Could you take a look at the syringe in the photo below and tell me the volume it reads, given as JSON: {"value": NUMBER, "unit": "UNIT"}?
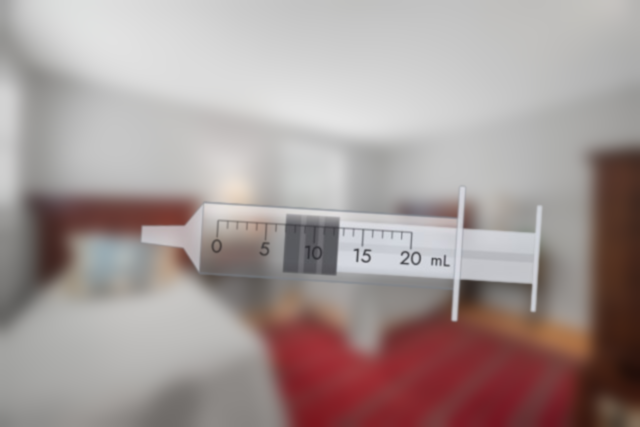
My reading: {"value": 7, "unit": "mL"}
